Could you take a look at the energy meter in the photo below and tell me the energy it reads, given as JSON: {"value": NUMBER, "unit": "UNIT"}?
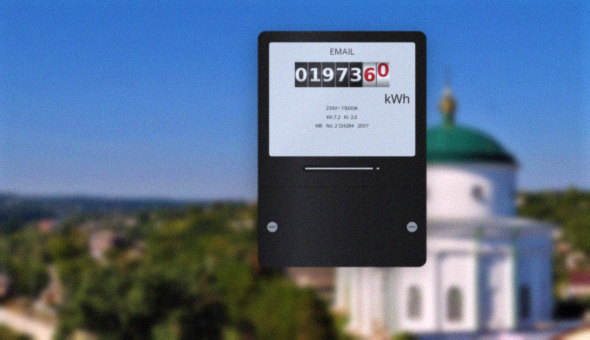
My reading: {"value": 1973.60, "unit": "kWh"}
